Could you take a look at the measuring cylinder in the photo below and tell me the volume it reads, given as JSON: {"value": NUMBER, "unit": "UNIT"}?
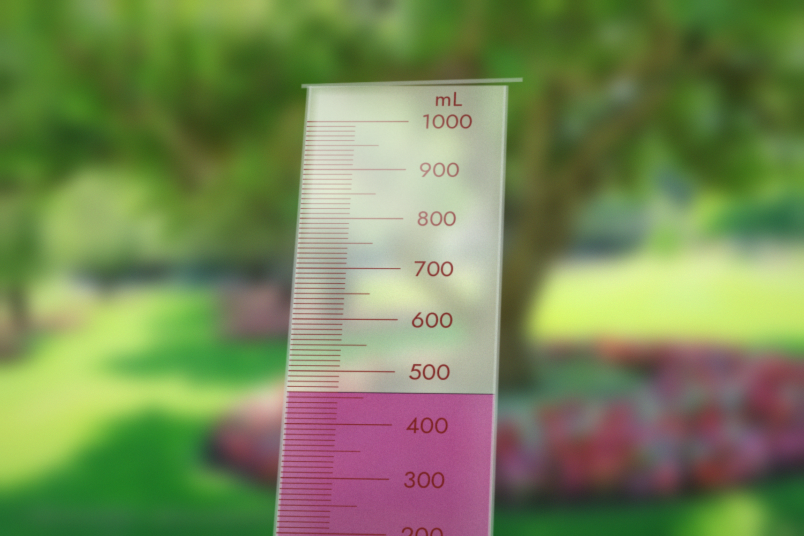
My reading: {"value": 460, "unit": "mL"}
